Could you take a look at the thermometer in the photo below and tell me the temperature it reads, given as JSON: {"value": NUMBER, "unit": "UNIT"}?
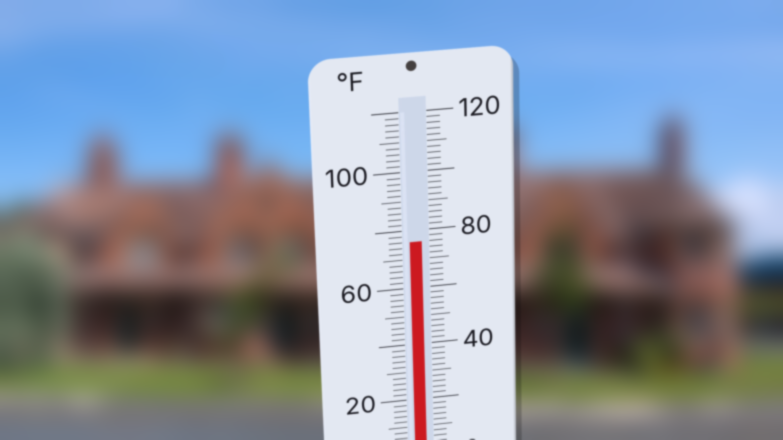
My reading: {"value": 76, "unit": "°F"}
